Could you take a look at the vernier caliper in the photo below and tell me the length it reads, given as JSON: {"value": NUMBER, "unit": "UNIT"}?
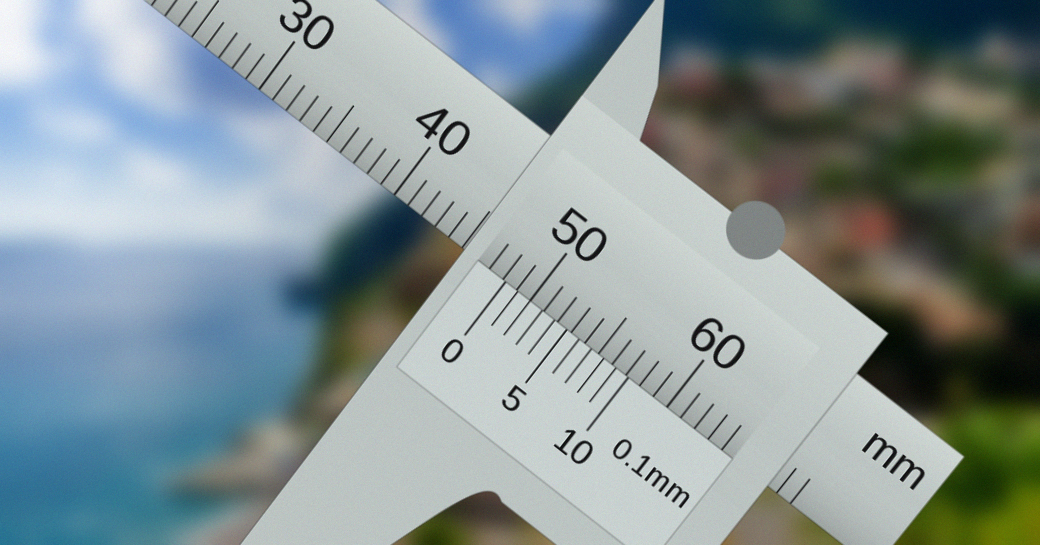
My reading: {"value": 48.2, "unit": "mm"}
